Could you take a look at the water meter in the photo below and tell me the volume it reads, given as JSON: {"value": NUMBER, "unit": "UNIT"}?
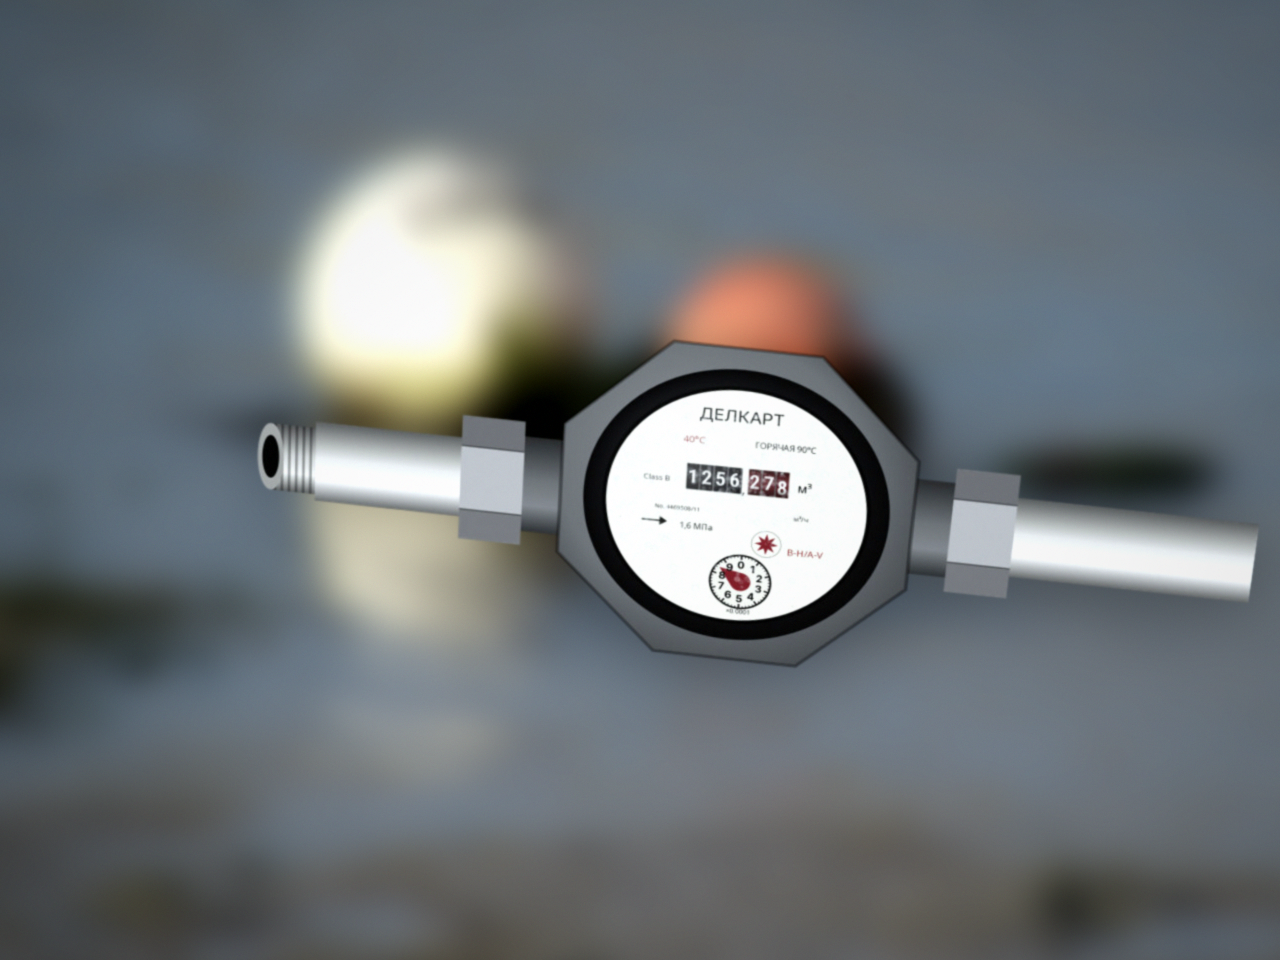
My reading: {"value": 1256.2778, "unit": "m³"}
